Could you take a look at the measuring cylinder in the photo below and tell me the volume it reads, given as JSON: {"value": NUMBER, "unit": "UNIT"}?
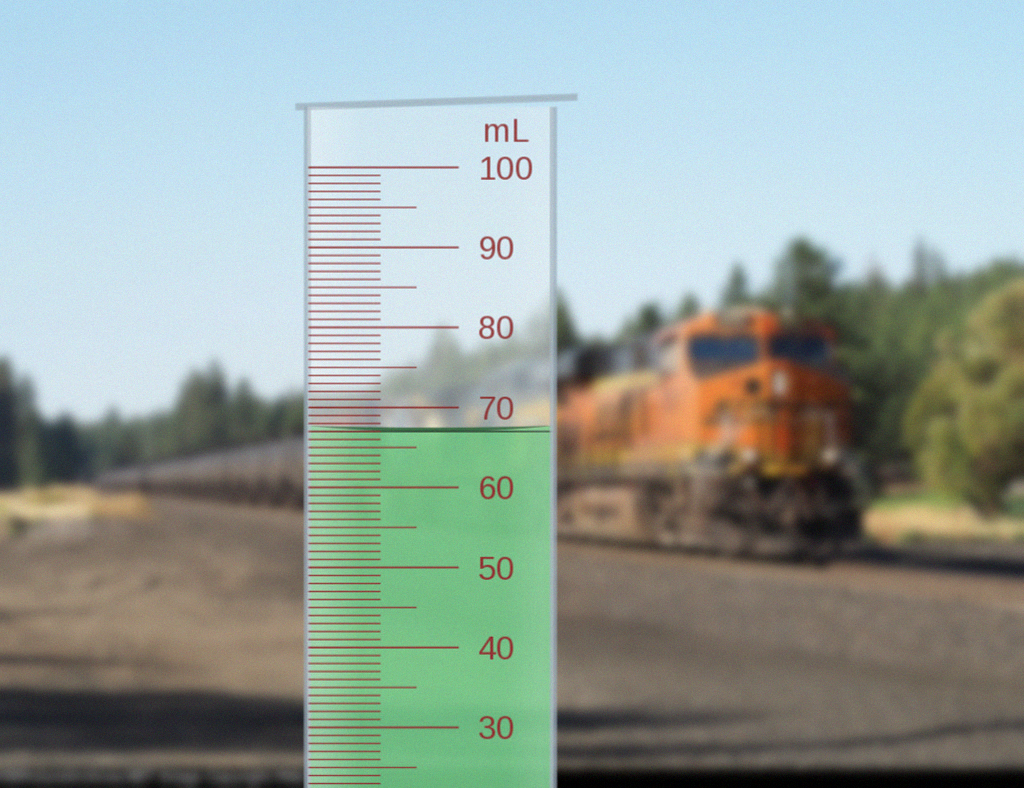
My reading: {"value": 67, "unit": "mL"}
